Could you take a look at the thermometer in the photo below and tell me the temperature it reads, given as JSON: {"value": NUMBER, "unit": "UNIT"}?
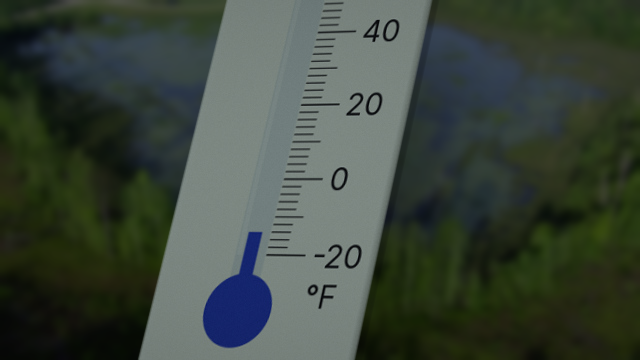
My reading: {"value": -14, "unit": "°F"}
